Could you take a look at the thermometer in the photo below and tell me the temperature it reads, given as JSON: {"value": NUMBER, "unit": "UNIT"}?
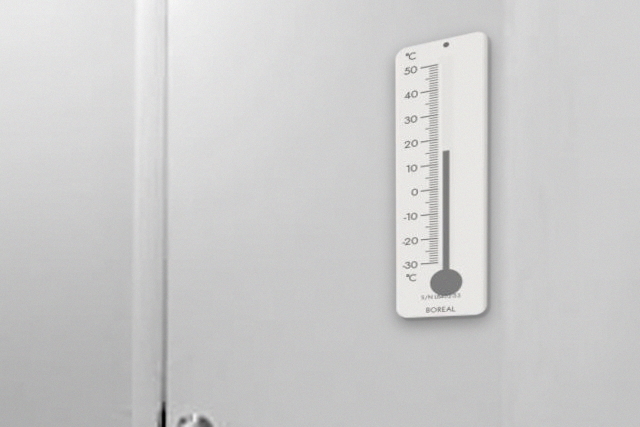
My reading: {"value": 15, "unit": "°C"}
